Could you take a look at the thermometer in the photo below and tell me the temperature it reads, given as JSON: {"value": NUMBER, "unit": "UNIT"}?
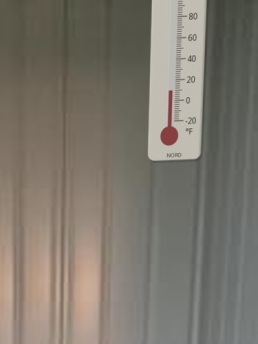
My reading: {"value": 10, "unit": "°F"}
